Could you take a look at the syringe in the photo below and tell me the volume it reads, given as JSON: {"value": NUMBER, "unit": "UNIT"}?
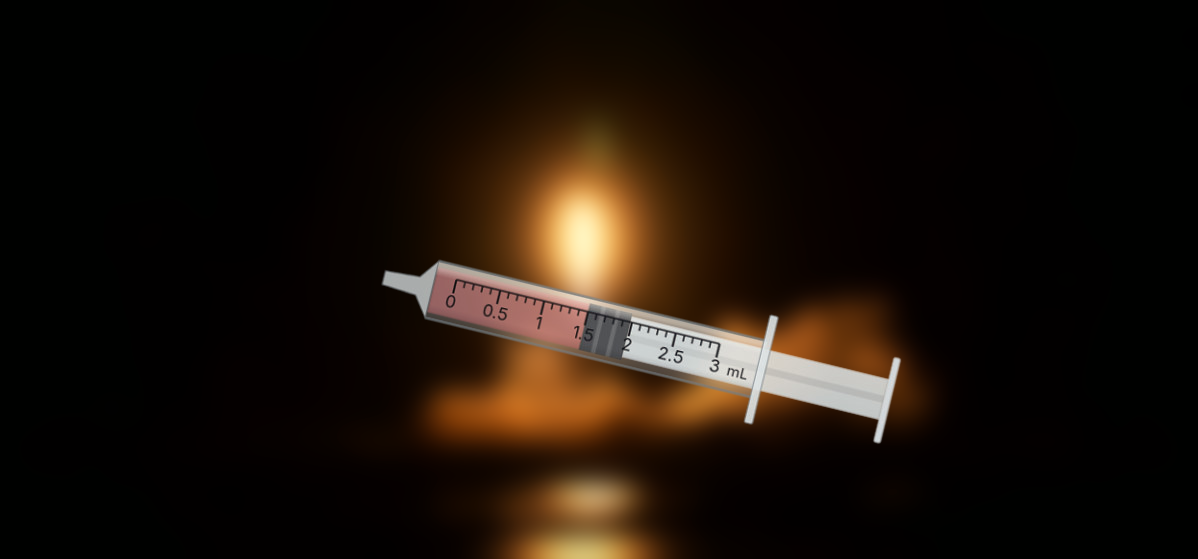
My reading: {"value": 1.5, "unit": "mL"}
